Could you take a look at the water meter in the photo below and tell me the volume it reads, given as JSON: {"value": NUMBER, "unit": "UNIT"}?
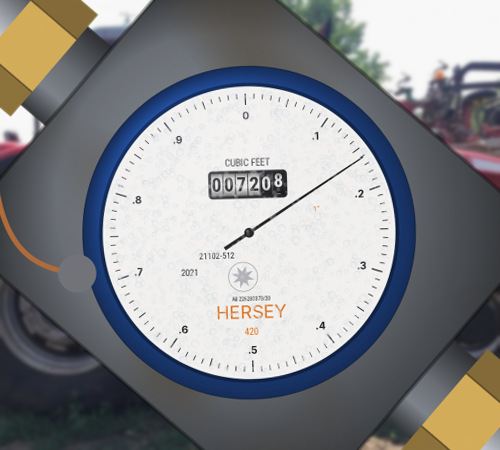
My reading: {"value": 7208.16, "unit": "ft³"}
